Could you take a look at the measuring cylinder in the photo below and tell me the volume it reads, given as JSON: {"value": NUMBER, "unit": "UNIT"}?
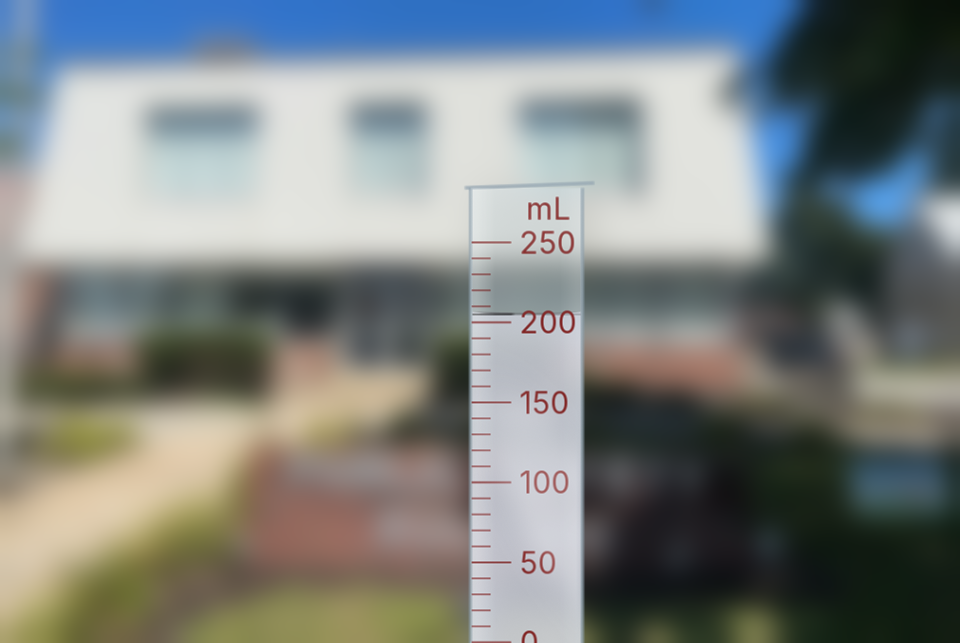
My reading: {"value": 205, "unit": "mL"}
